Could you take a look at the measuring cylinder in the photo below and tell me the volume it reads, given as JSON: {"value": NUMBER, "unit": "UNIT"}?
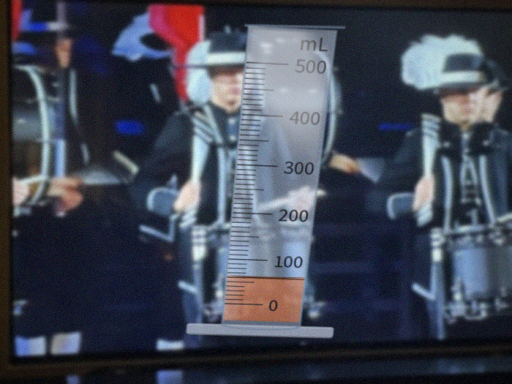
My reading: {"value": 60, "unit": "mL"}
